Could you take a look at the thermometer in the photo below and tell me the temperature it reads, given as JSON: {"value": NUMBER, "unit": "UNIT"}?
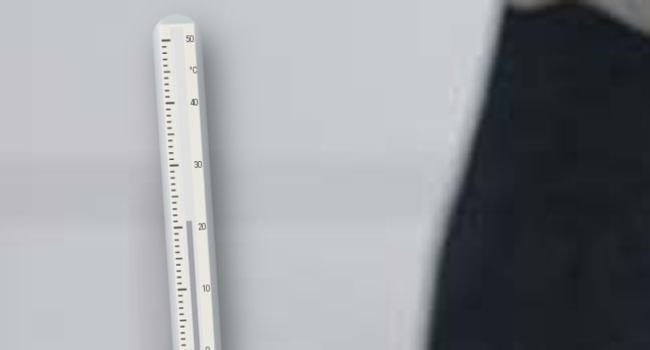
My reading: {"value": 21, "unit": "°C"}
